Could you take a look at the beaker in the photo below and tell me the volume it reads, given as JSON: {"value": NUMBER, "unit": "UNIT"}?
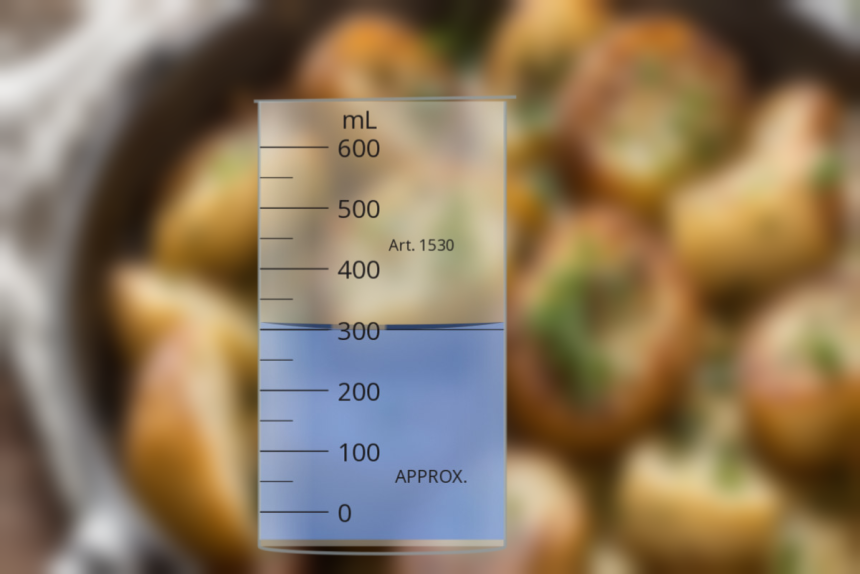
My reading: {"value": 300, "unit": "mL"}
